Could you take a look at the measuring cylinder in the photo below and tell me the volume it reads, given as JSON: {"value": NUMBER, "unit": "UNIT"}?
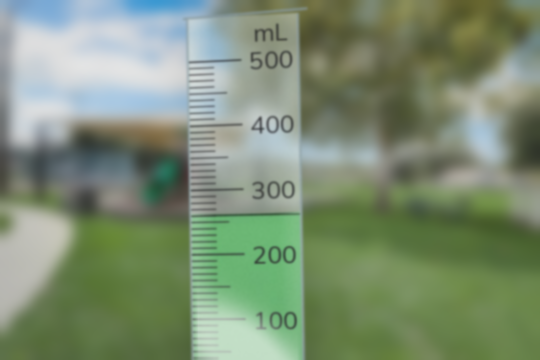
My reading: {"value": 260, "unit": "mL"}
